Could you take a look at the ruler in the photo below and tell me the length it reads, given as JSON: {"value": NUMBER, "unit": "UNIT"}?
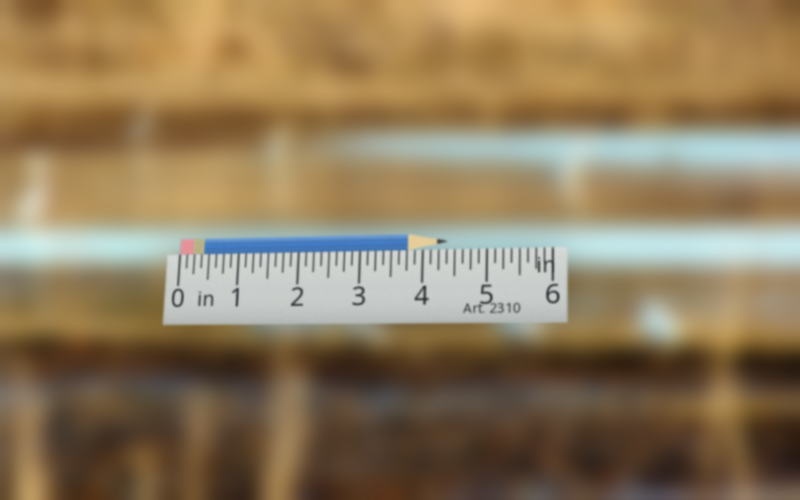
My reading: {"value": 4.375, "unit": "in"}
